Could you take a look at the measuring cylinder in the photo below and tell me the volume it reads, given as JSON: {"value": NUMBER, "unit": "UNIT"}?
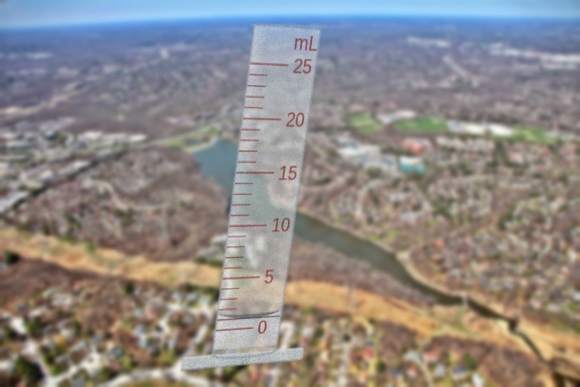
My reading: {"value": 1, "unit": "mL"}
